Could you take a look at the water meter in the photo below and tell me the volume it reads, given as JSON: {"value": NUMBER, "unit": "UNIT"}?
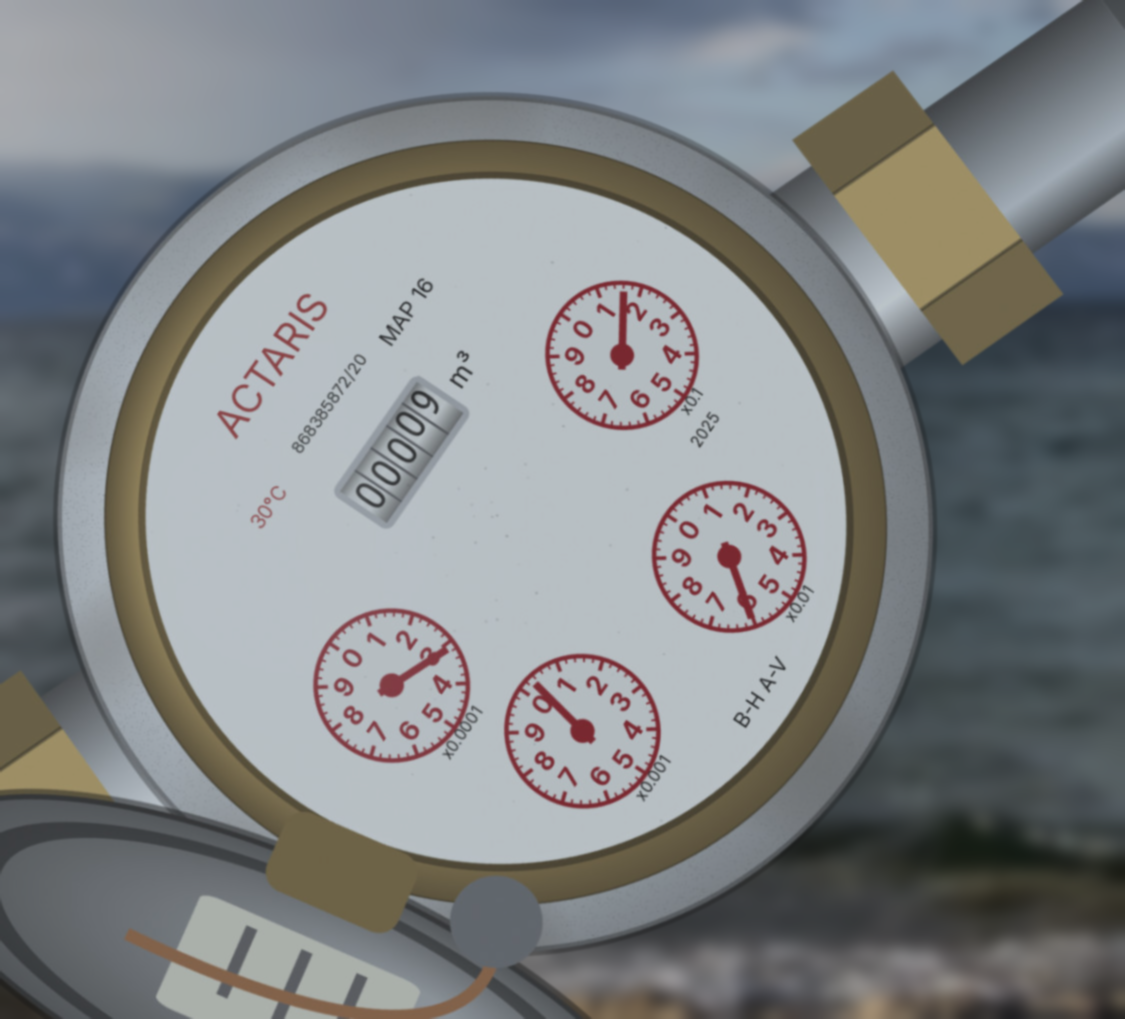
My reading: {"value": 9.1603, "unit": "m³"}
